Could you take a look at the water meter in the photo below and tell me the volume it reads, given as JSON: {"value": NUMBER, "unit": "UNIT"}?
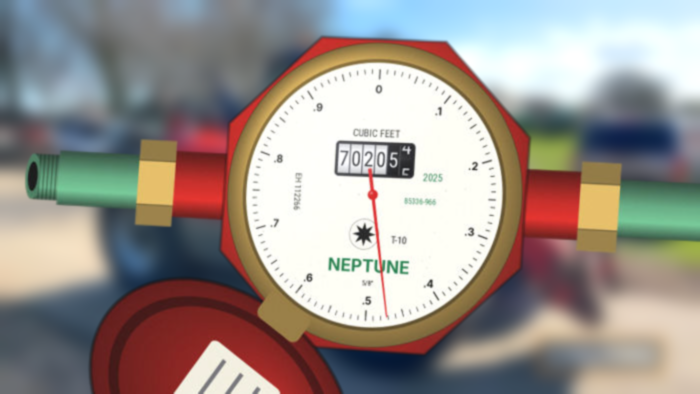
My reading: {"value": 702054.47, "unit": "ft³"}
